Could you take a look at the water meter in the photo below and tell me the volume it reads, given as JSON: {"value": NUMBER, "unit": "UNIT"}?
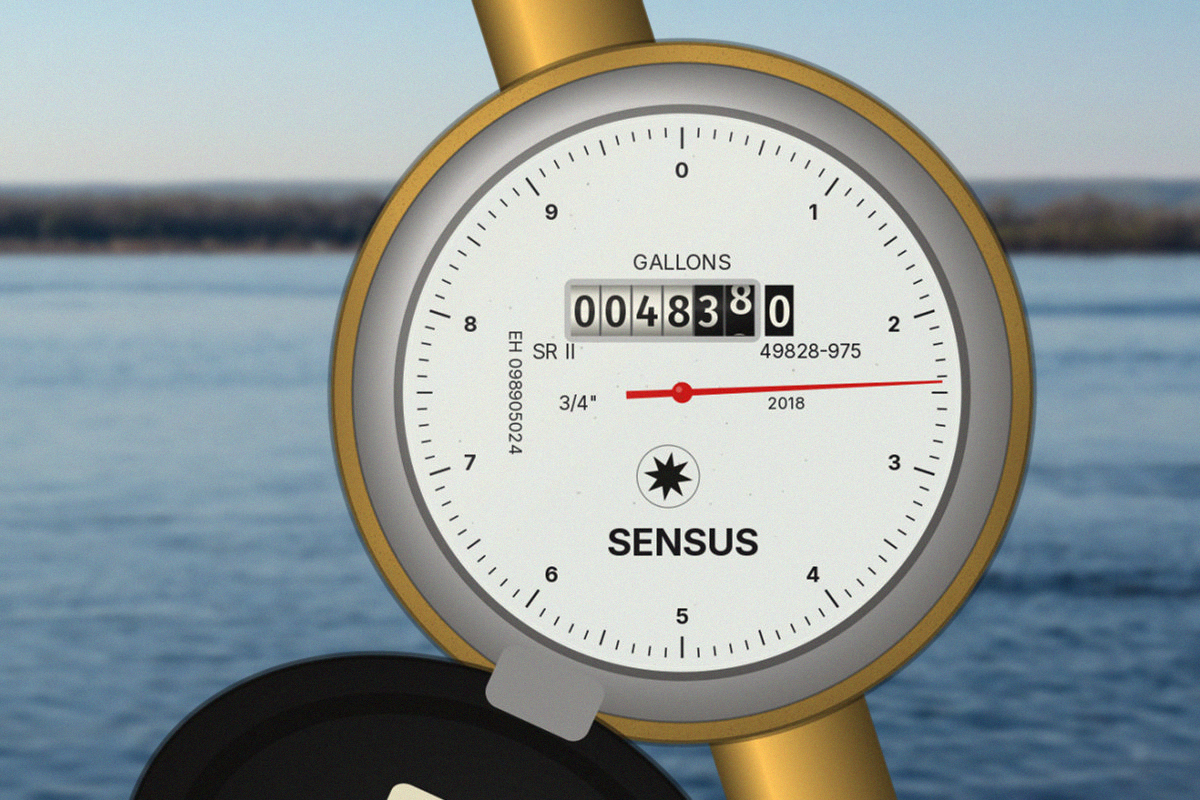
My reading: {"value": 48382.4, "unit": "gal"}
